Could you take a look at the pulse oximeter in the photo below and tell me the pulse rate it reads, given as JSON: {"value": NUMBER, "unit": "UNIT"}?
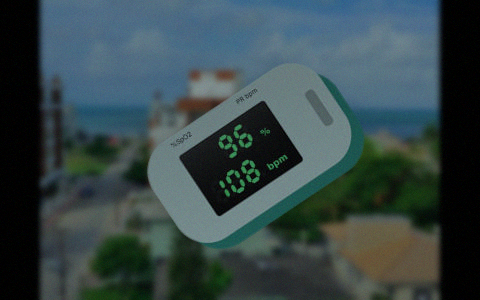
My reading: {"value": 108, "unit": "bpm"}
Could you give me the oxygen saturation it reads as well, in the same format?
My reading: {"value": 96, "unit": "%"}
